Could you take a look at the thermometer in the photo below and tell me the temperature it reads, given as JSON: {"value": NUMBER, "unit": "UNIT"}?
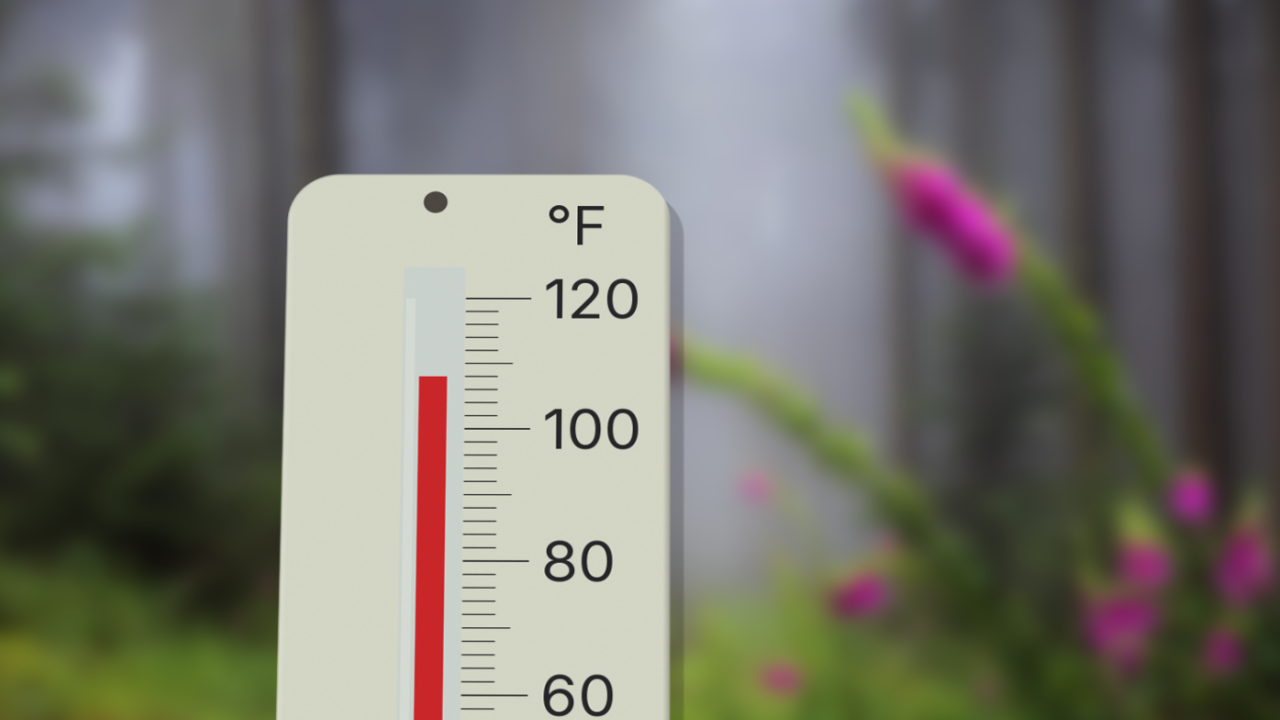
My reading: {"value": 108, "unit": "°F"}
